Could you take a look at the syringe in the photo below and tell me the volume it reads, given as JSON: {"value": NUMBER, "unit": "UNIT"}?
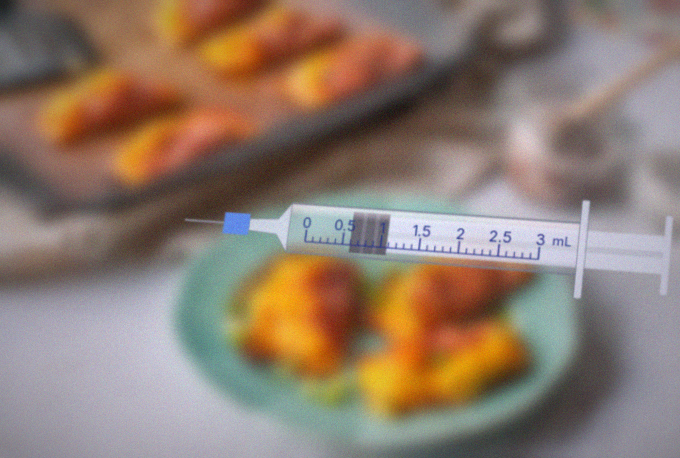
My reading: {"value": 0.6, "unit": "mL"}
